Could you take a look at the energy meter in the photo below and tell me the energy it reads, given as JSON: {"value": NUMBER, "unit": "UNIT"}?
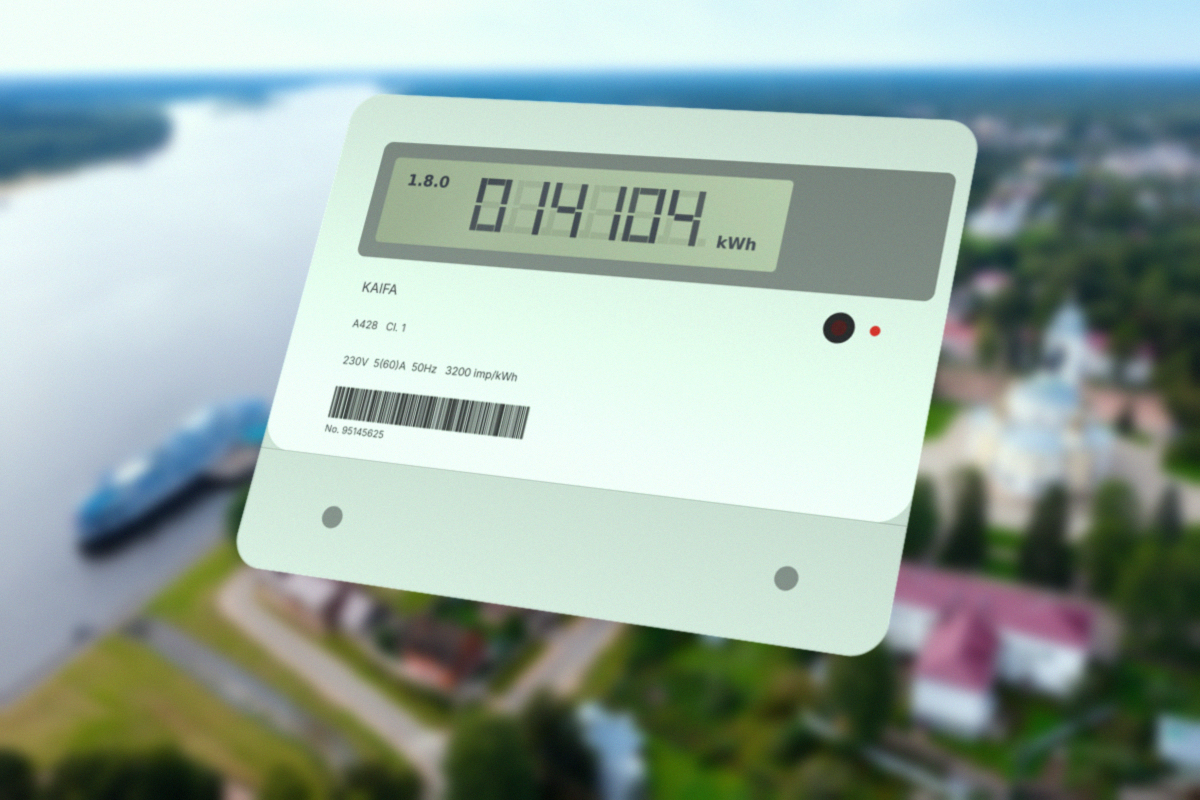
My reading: {"value": 14104, "unit": "kWh"}
